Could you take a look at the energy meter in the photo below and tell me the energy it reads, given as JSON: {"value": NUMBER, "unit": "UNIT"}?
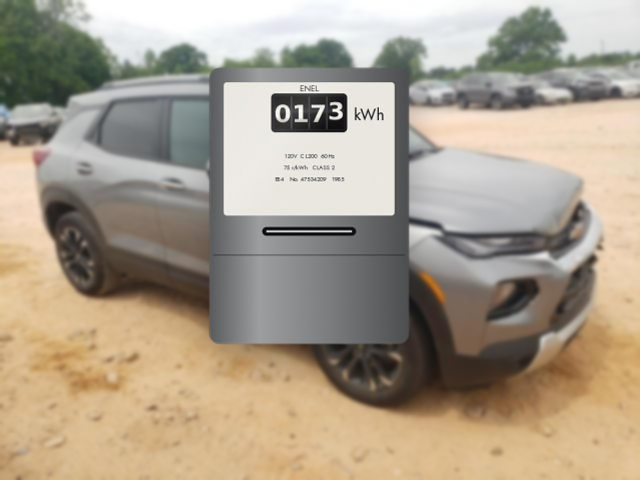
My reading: {"value": 173, "unit": "kWh"}
